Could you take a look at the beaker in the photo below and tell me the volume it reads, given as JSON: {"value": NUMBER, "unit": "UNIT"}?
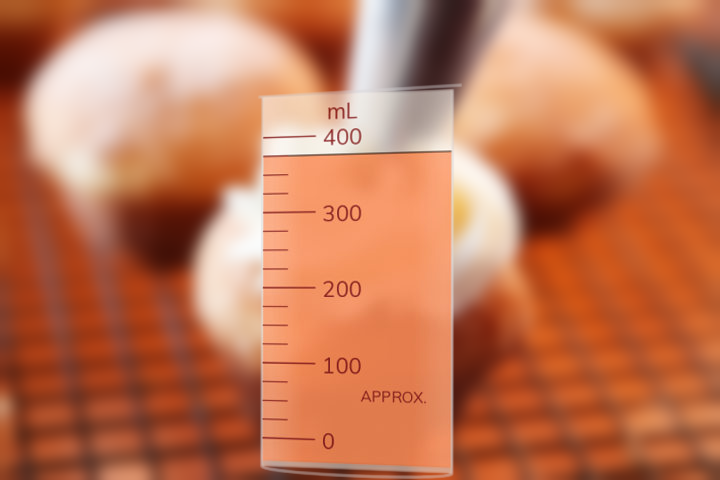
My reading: {"value": 375, "unit": "mL"}
